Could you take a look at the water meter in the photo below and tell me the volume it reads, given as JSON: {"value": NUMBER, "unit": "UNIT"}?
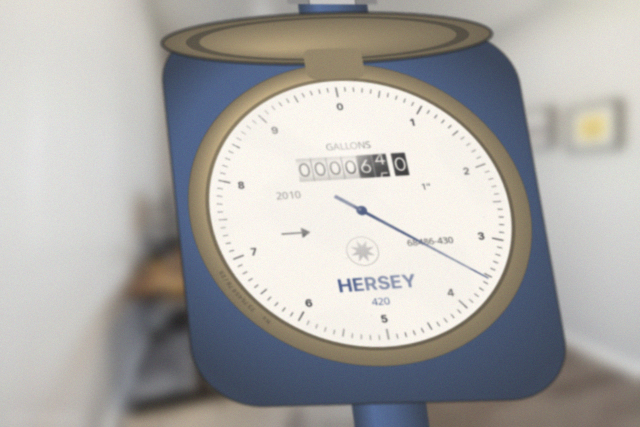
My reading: {"value": 643.5, "unit": "gal"}
